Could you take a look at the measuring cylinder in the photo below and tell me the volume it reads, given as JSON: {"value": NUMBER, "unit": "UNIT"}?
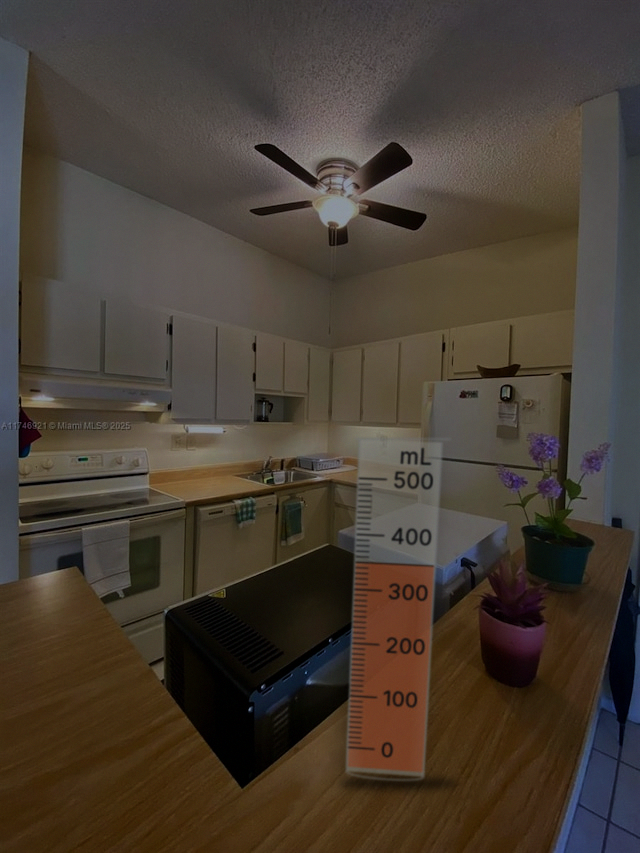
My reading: {"value": 350, "unit": "mL"}
